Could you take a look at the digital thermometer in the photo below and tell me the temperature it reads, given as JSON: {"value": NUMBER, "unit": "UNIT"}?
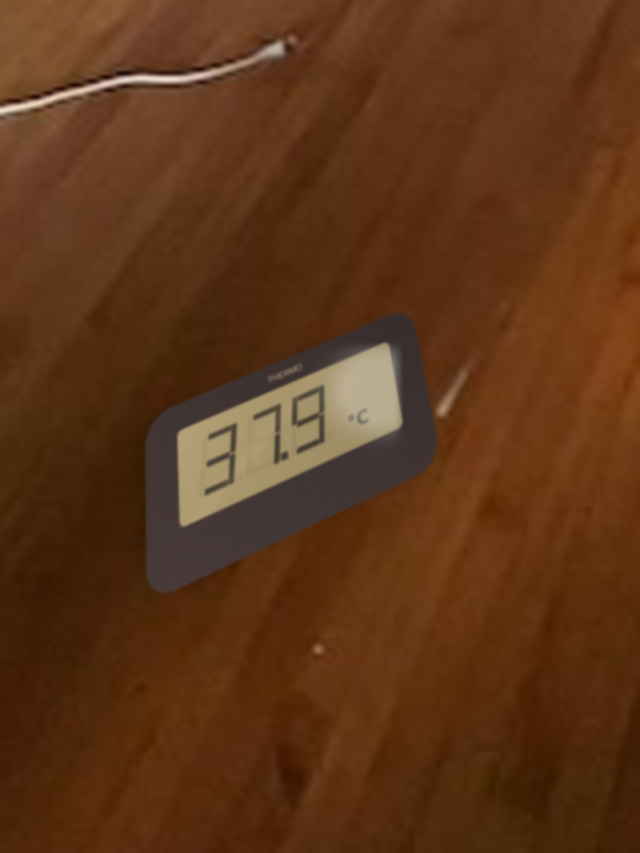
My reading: {"value": 37.9, "unit": "°C"}
